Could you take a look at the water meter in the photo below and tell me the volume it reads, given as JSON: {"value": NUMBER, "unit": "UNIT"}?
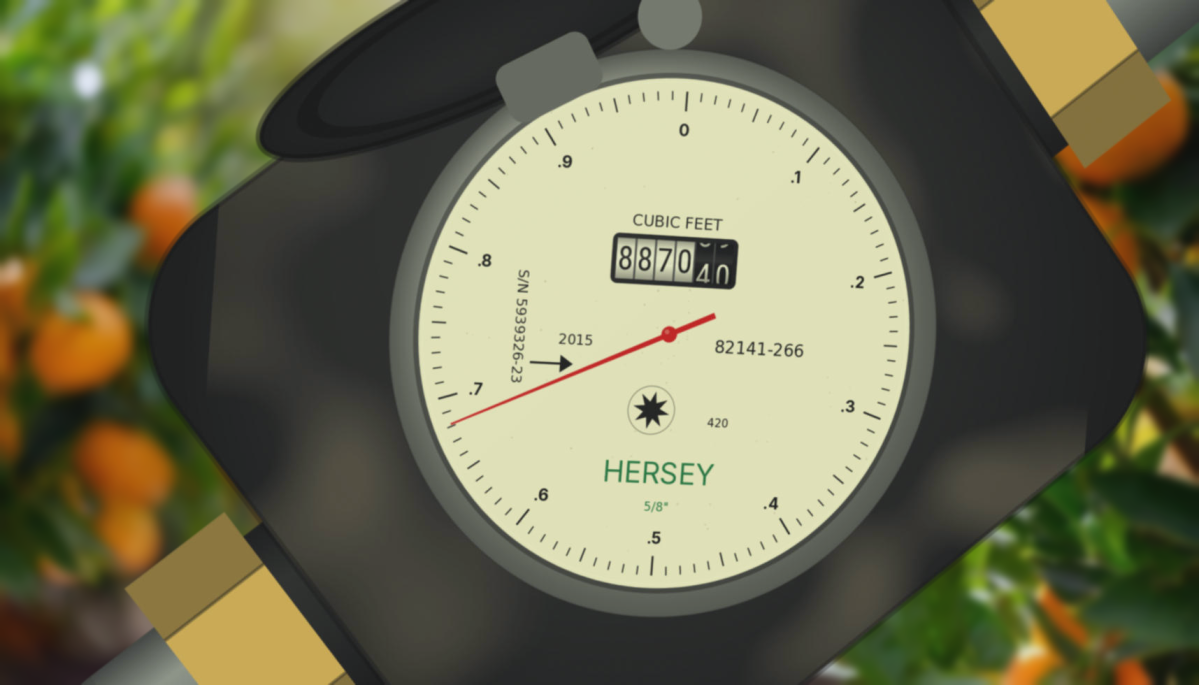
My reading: {"value": 887039.68, "unit": "ft³"}
